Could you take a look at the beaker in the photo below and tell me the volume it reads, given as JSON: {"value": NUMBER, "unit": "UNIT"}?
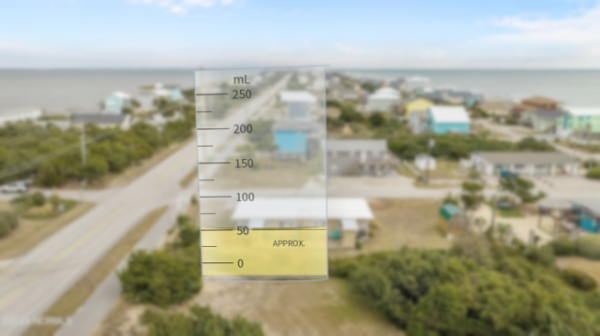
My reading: {"value": 50, "unit": "mL"}
